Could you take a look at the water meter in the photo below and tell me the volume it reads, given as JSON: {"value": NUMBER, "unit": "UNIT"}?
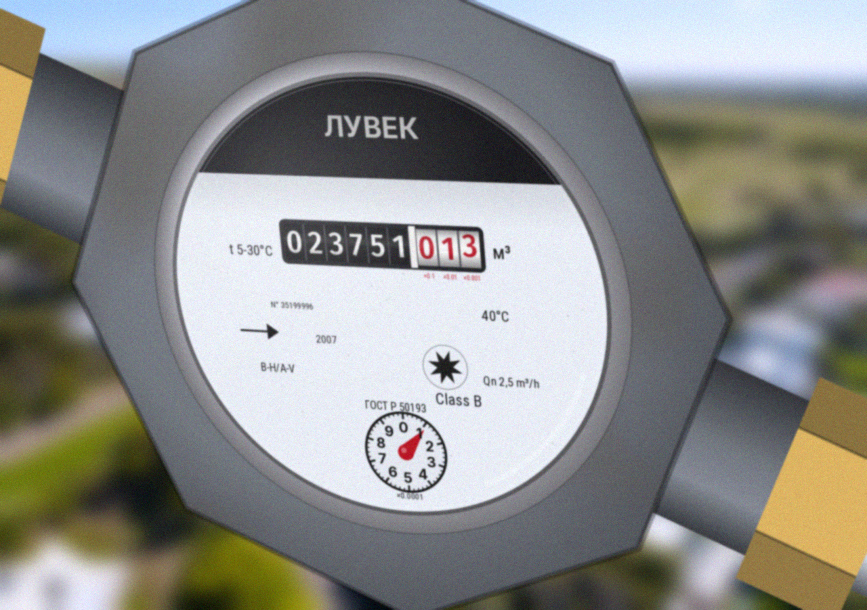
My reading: {"value": 23751.0131, "unit": "m³"}
